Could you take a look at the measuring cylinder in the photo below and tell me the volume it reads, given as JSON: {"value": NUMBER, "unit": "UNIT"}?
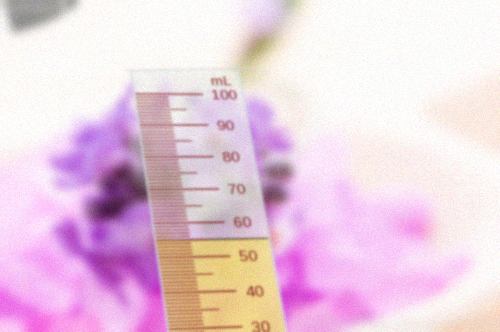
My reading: {"value": 55, "unit": "mL"}
